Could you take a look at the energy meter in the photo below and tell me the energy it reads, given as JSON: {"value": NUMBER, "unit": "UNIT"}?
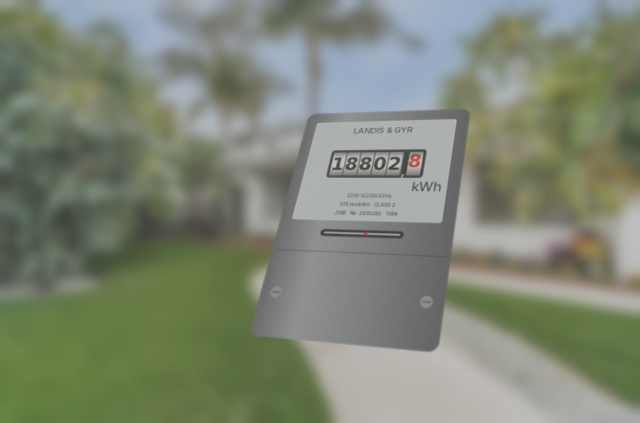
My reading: {"value": 18802.8, "unit": "kWh"}
